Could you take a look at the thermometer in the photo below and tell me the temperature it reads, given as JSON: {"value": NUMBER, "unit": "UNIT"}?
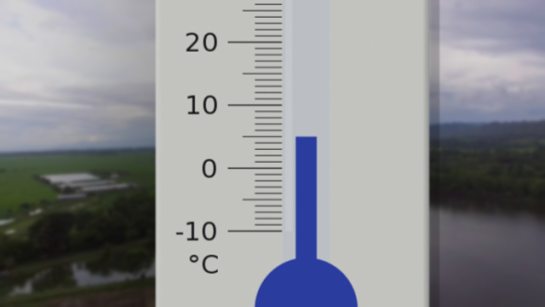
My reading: {"value": 5, "unit": "°C"}
